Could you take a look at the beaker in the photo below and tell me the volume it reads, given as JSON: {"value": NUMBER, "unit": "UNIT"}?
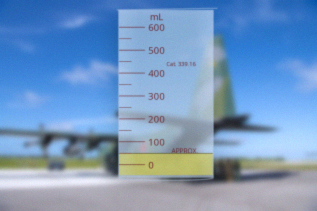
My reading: {"value": 50, "unit": "mL"}
